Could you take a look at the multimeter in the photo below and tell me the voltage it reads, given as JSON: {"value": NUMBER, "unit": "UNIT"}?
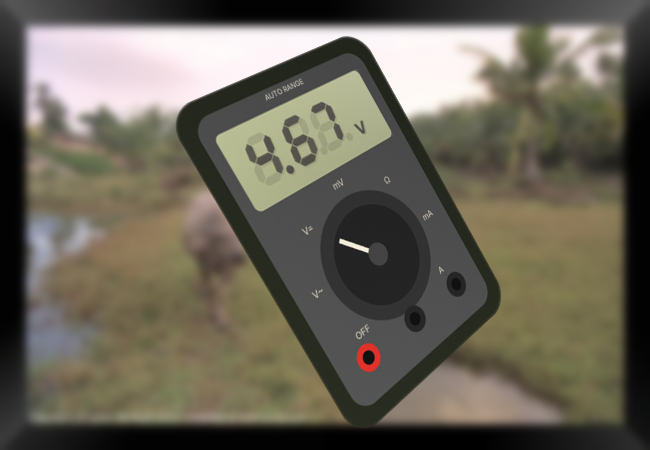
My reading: {"value": 4.67, "unit": "V"}
